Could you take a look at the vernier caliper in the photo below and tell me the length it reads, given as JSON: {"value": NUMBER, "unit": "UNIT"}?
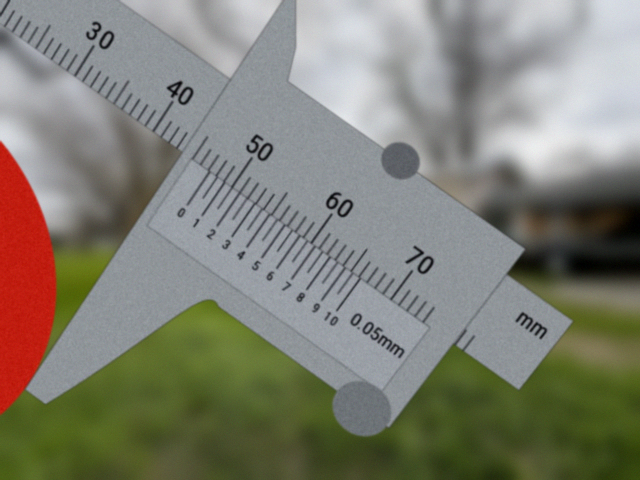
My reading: {"value": 47.2, "unit": "mm"}
